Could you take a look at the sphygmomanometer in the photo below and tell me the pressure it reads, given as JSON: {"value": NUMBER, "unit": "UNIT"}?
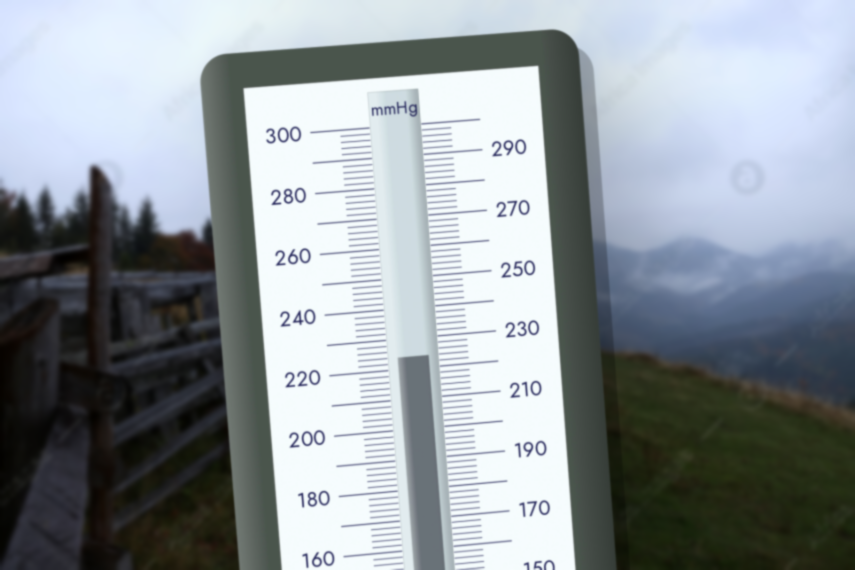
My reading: {"value": 224, "unit": "mmHg"}
